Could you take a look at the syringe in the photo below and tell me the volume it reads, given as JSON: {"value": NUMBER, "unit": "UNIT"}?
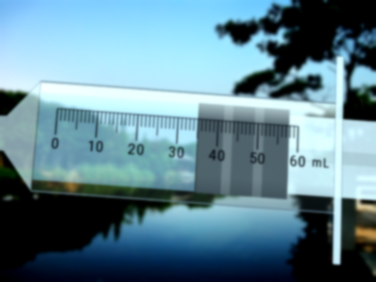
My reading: {"value": 35, "unit": "mL"}
